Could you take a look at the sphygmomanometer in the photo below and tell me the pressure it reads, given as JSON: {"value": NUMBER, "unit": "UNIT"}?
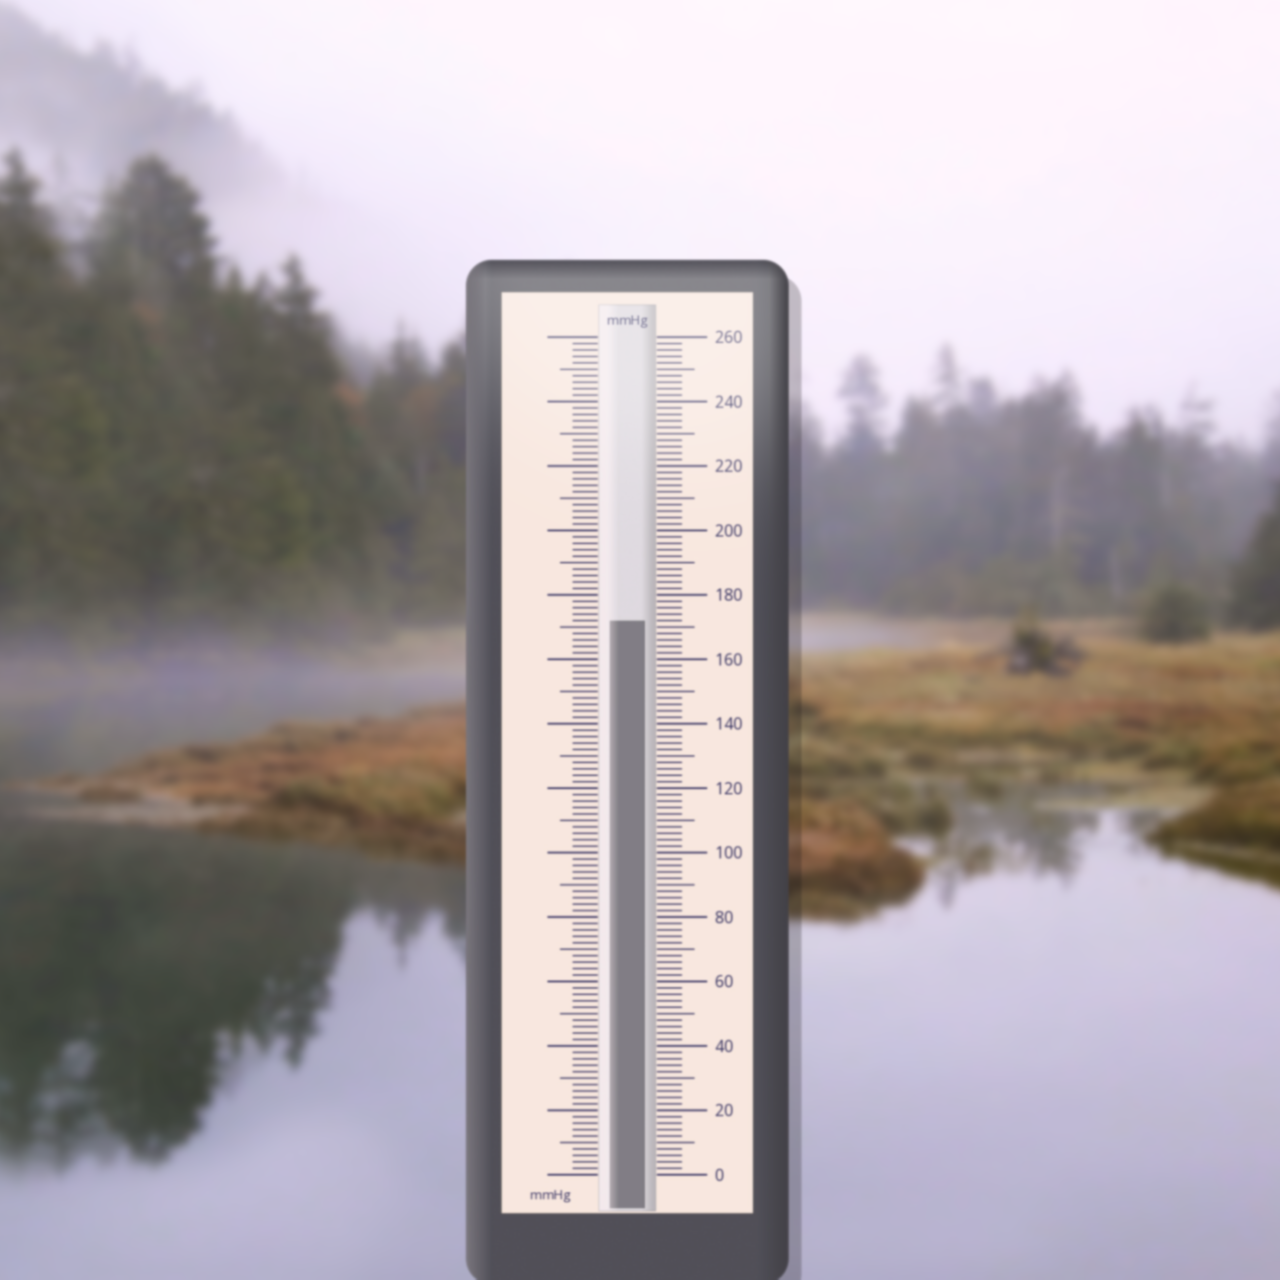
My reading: {"value": 172, "unit": "mmHg"}
